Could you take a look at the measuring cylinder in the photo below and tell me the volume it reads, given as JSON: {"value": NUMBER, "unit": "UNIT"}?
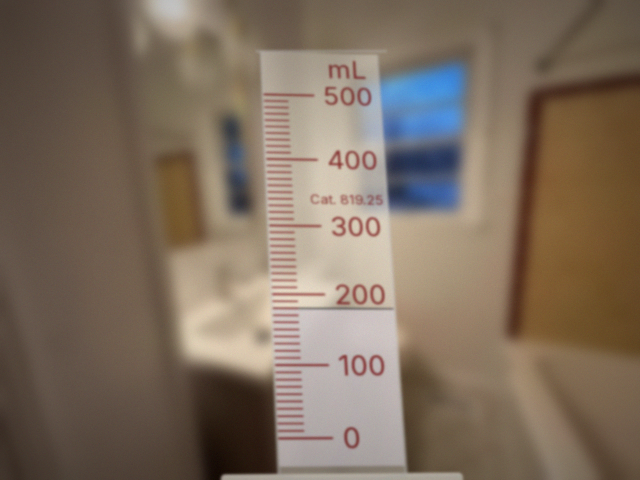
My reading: {"value": 180, "unit": "mL"}
